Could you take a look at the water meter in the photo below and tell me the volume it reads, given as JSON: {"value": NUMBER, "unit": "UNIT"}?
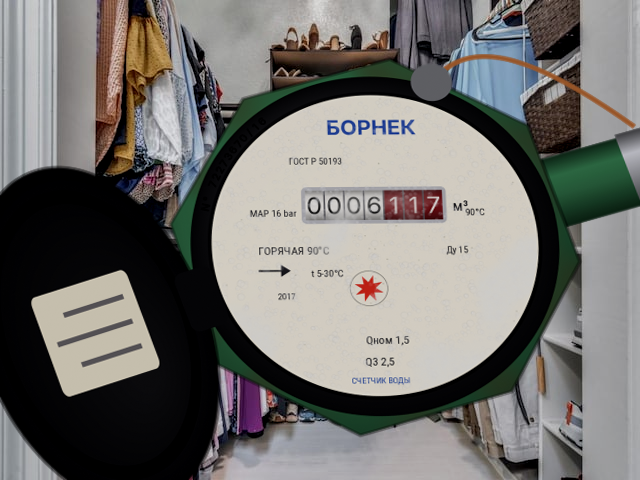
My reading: {"value": 6.117, "unit": "m³"}
